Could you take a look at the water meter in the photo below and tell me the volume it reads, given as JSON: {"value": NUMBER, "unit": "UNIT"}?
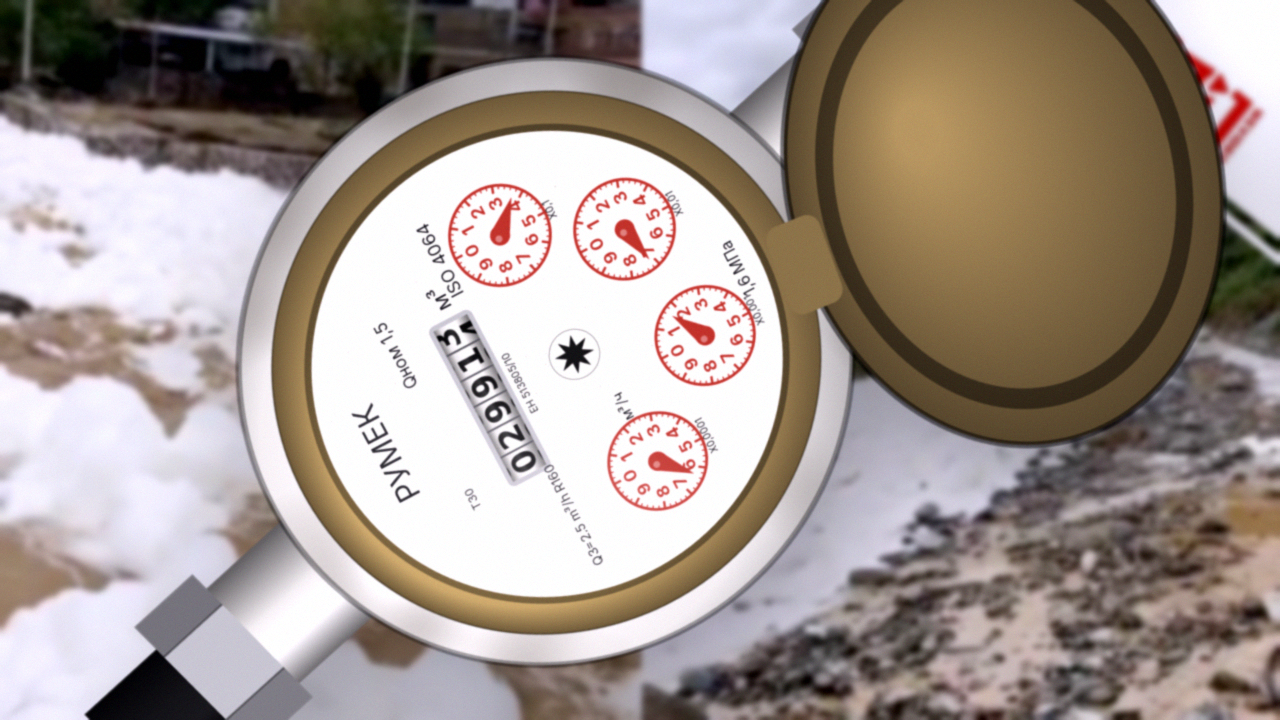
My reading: {"value": 29913.3716, "unit": "m³"}
